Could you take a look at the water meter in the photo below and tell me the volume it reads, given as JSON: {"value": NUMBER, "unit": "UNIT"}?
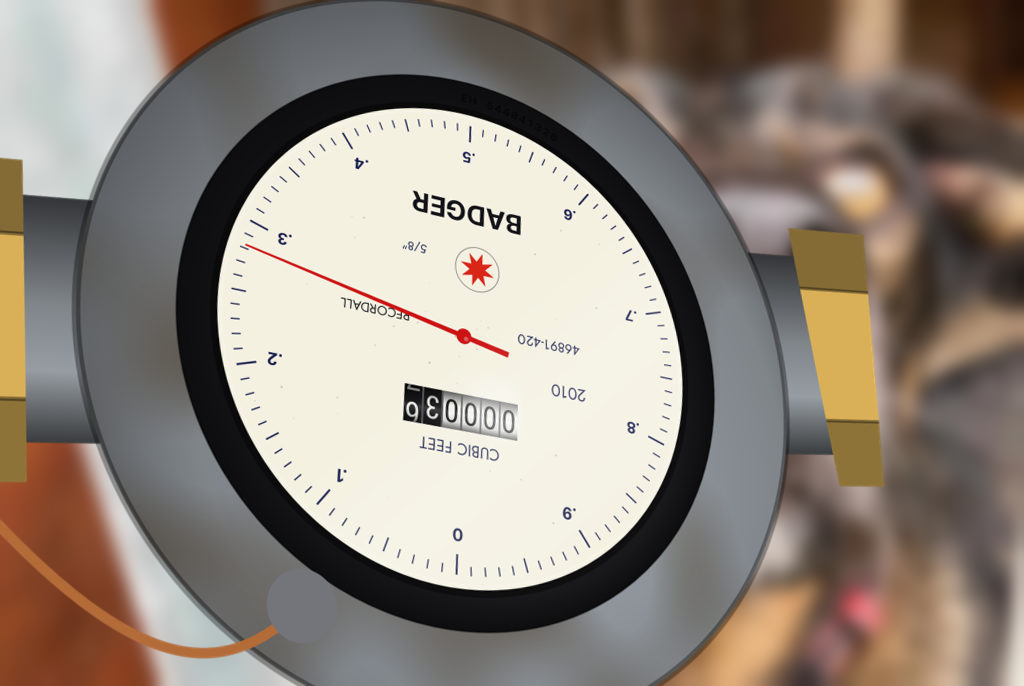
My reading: {"value": 36.28, "unit": "ft³"}
